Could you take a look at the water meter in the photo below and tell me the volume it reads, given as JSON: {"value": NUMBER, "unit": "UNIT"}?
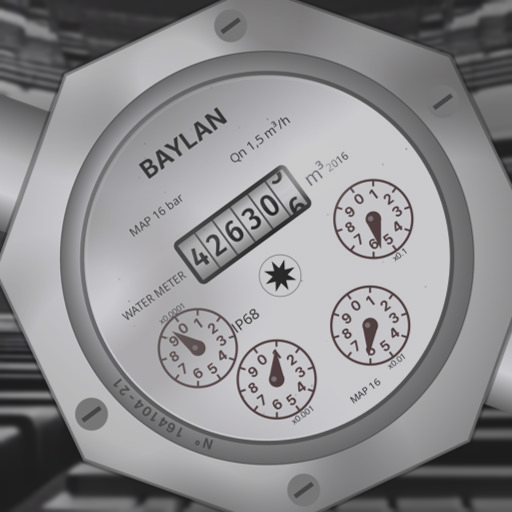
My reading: {"value": 426305.5609, "unit": "m³"}
